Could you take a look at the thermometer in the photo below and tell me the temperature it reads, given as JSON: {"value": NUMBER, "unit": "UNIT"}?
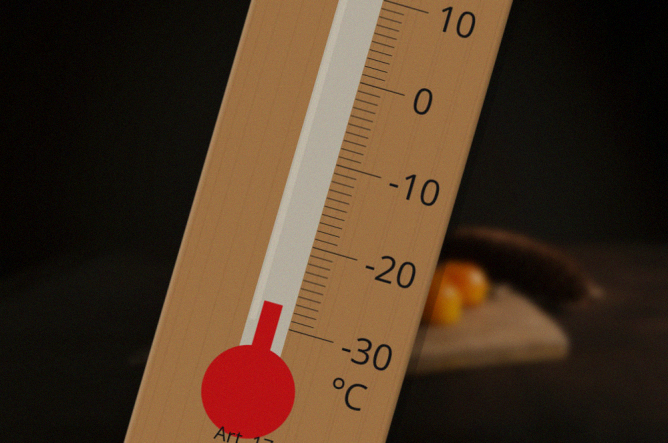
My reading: {"value": -27.5, "unit": "°C"}
